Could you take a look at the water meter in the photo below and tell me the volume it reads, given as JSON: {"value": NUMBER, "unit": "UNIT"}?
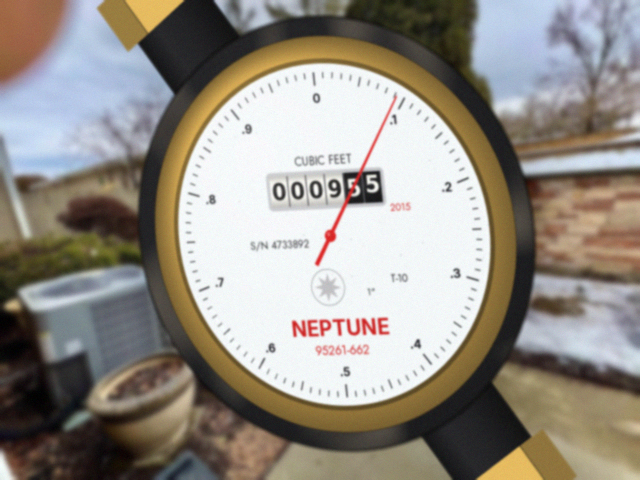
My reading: {"value": 955.09, "unit": "ft³"}
